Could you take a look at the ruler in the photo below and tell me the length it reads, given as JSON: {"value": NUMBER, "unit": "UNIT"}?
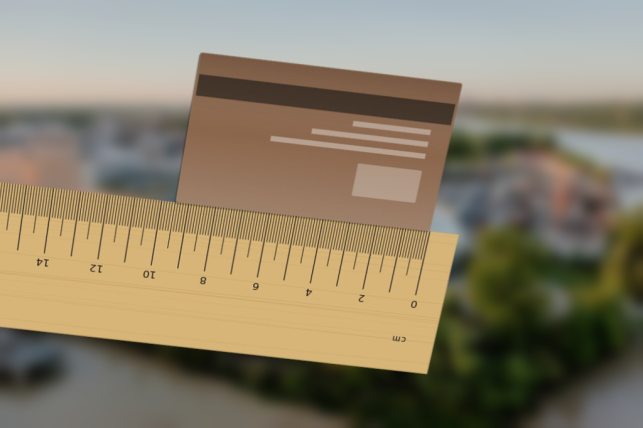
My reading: {"value": 9.5, "unit": "cm"}
